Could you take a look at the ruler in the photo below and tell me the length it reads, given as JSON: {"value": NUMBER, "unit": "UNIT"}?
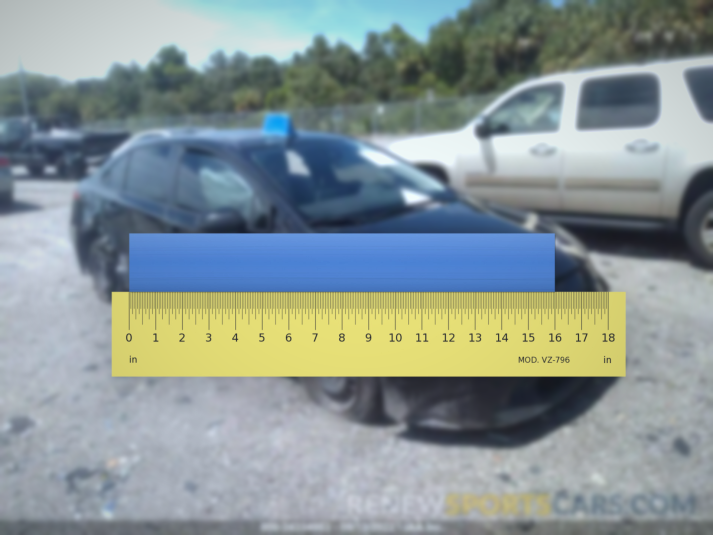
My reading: {"value": 16, "unit": "in"}
